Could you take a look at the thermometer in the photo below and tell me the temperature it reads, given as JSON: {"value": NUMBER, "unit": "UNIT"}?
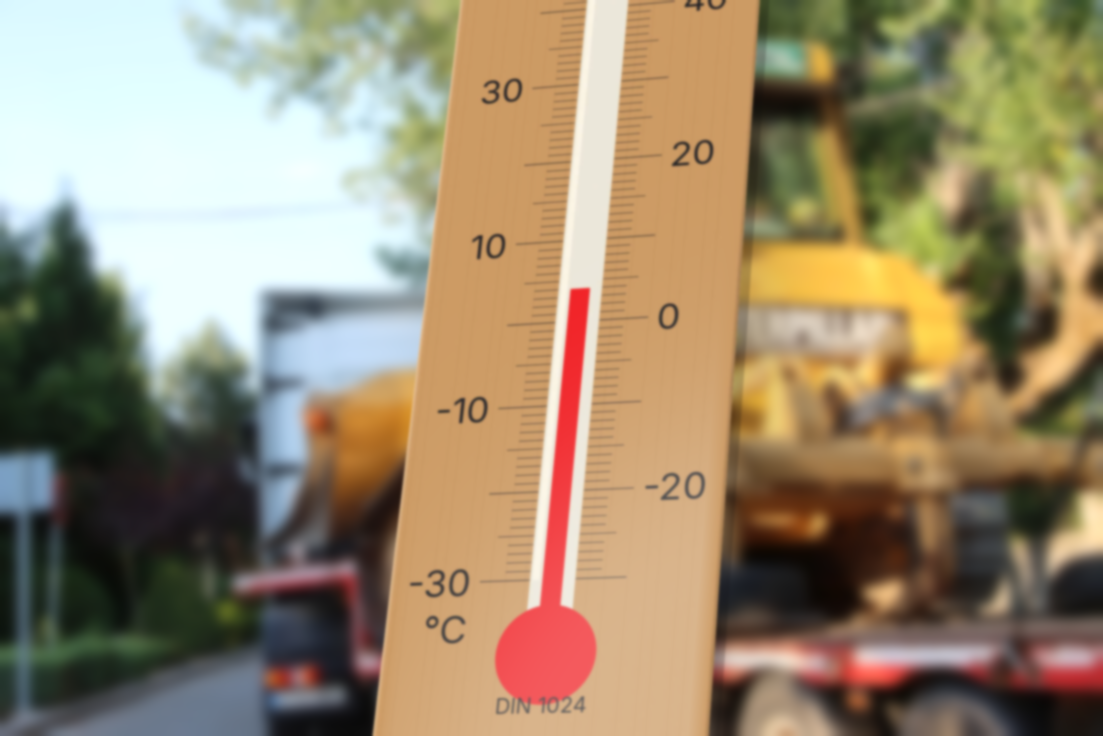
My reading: {"value": 4, "unit": "°C"}
